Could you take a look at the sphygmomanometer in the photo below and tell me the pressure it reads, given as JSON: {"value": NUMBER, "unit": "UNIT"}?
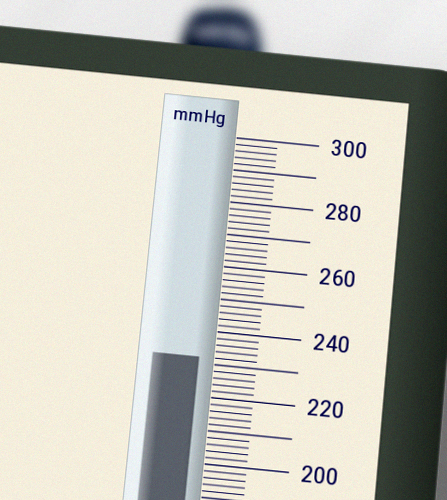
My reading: {"value": 232, "unit": "mmHg"}
